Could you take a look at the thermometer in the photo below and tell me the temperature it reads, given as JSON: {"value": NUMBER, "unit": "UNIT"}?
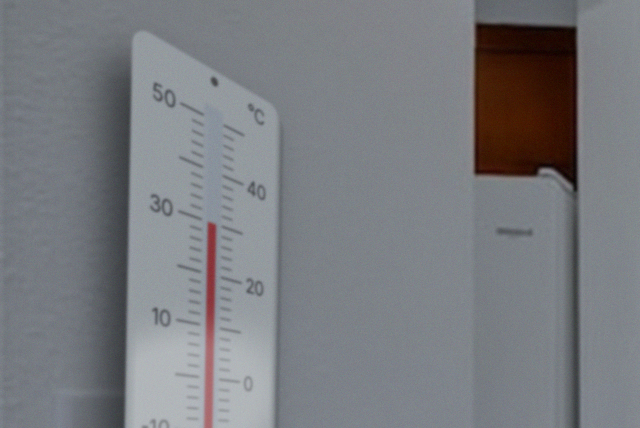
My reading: {"value": 30, "unit": "°C"}
